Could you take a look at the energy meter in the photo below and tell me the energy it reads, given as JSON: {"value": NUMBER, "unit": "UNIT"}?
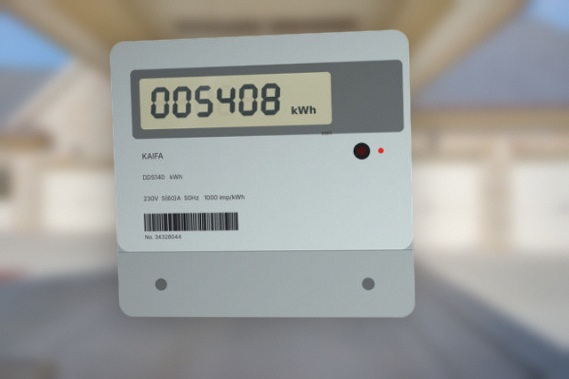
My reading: {"value": 5408, "unit": "kWh"}
